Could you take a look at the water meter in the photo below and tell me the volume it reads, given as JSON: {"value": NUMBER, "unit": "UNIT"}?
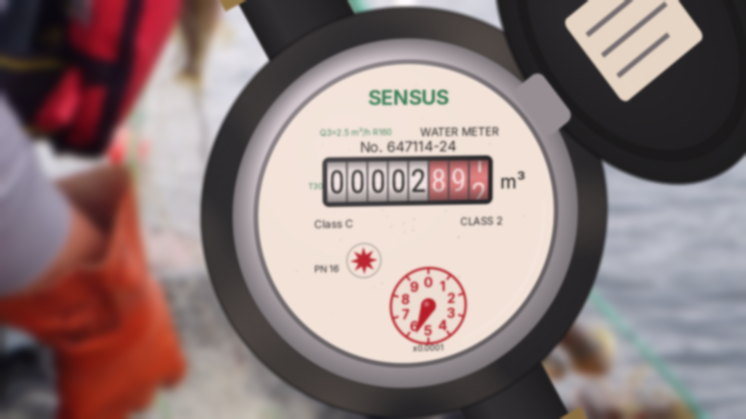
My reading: {"value": 2.8915, "unit": "m³"}
